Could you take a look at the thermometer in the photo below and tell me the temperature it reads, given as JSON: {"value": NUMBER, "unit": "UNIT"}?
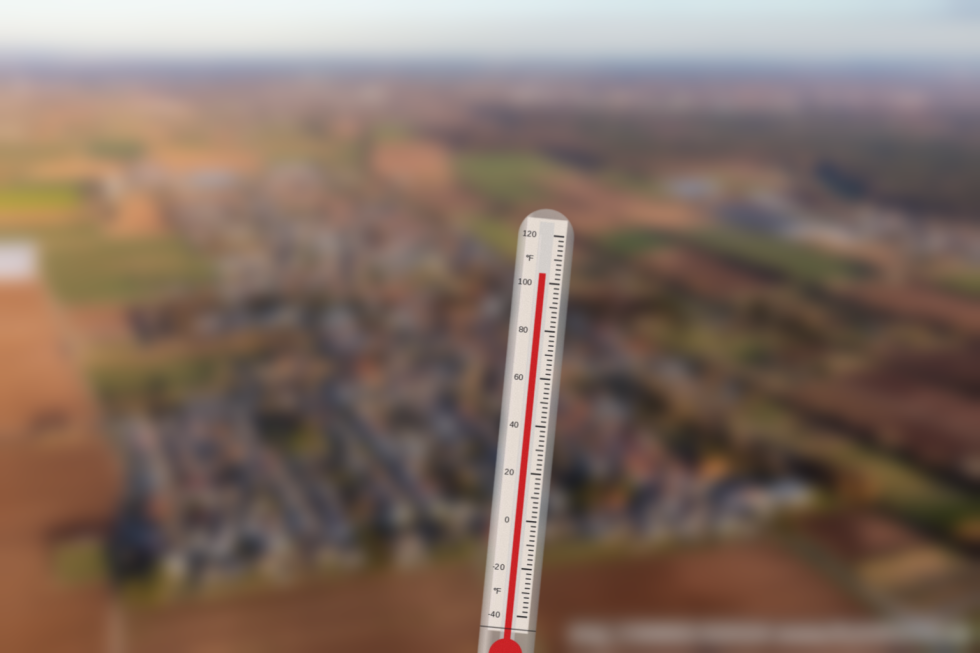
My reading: {"value": 104, "unit": "°F"}
